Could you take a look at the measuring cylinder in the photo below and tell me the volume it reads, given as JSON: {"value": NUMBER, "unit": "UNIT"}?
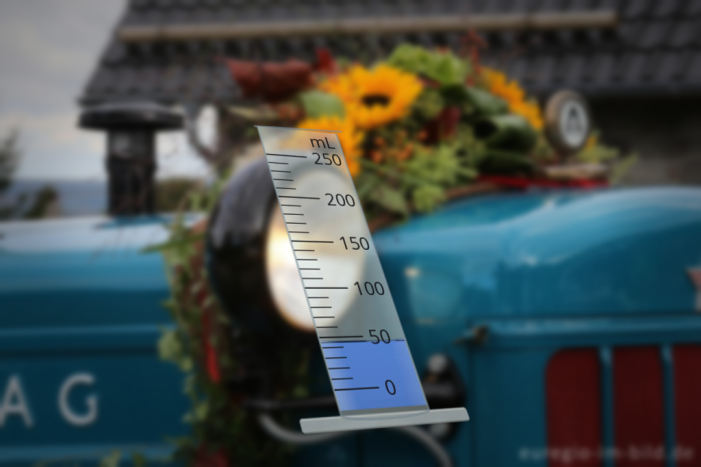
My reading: {"value": 45, "unit": "mL"}
